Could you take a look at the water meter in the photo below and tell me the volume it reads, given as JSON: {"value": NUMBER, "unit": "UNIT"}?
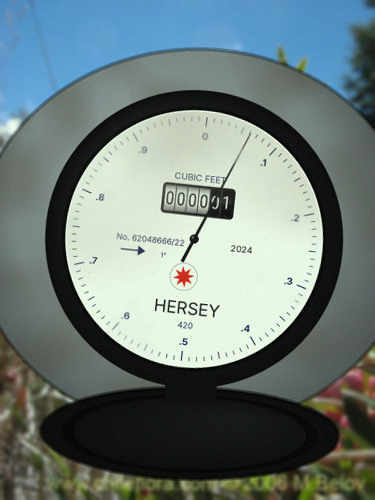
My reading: {"value": 1.06, "unit": "ft³"}
